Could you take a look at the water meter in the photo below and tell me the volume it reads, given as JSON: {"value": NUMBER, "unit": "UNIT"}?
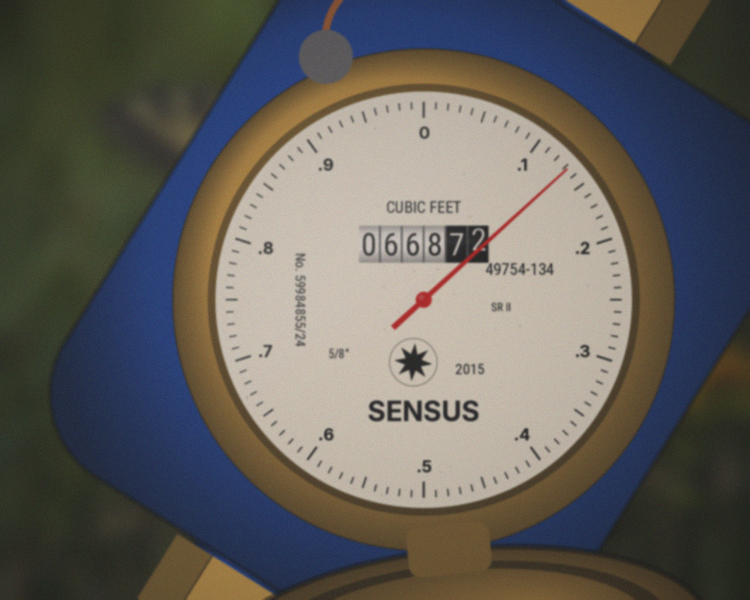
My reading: {"value": 66872.13, "unit": "ft³"}
